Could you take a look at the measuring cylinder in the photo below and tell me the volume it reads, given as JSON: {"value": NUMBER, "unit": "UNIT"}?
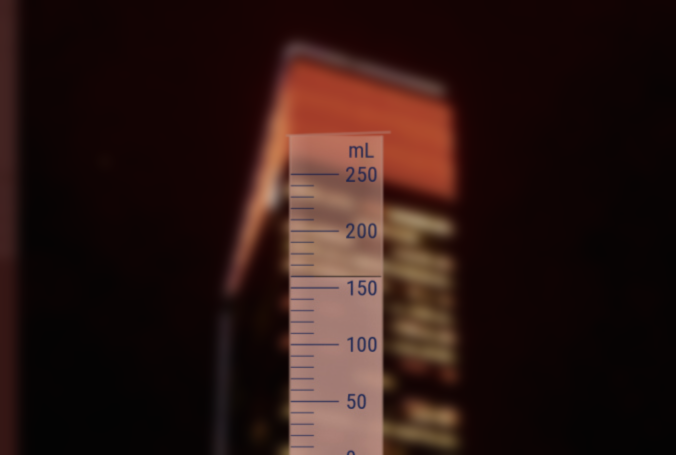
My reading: {"value": 160, "unit": "mL"}
